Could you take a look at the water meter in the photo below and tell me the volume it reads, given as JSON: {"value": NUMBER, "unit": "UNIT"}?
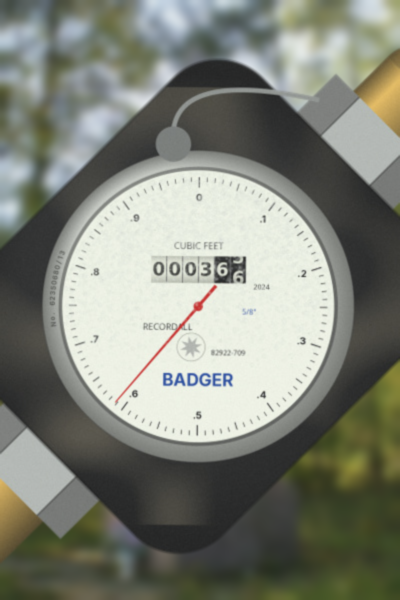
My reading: {"value": 365.61, "unit": "ft³"}
